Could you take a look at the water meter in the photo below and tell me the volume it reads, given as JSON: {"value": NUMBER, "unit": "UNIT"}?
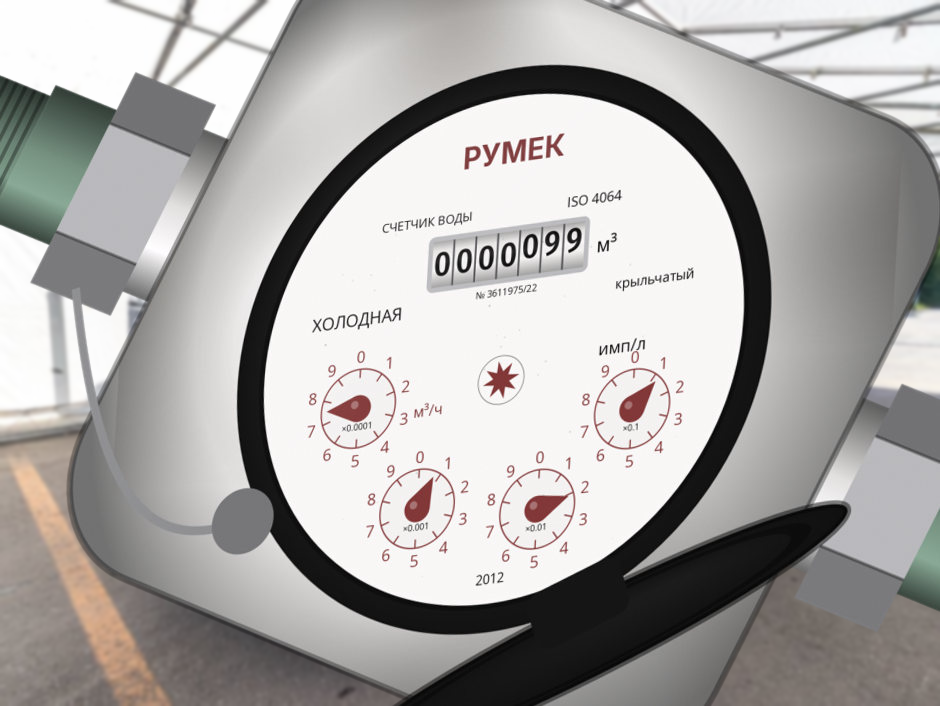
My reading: {"value": 99.1207, "unit": "m³"}
